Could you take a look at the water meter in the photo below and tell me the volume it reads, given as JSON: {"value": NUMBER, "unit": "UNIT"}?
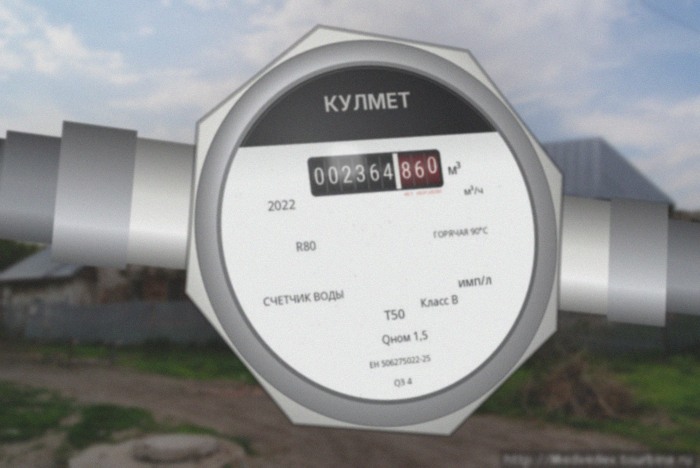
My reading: {"value": 2364.860, "unit": "m³"}
